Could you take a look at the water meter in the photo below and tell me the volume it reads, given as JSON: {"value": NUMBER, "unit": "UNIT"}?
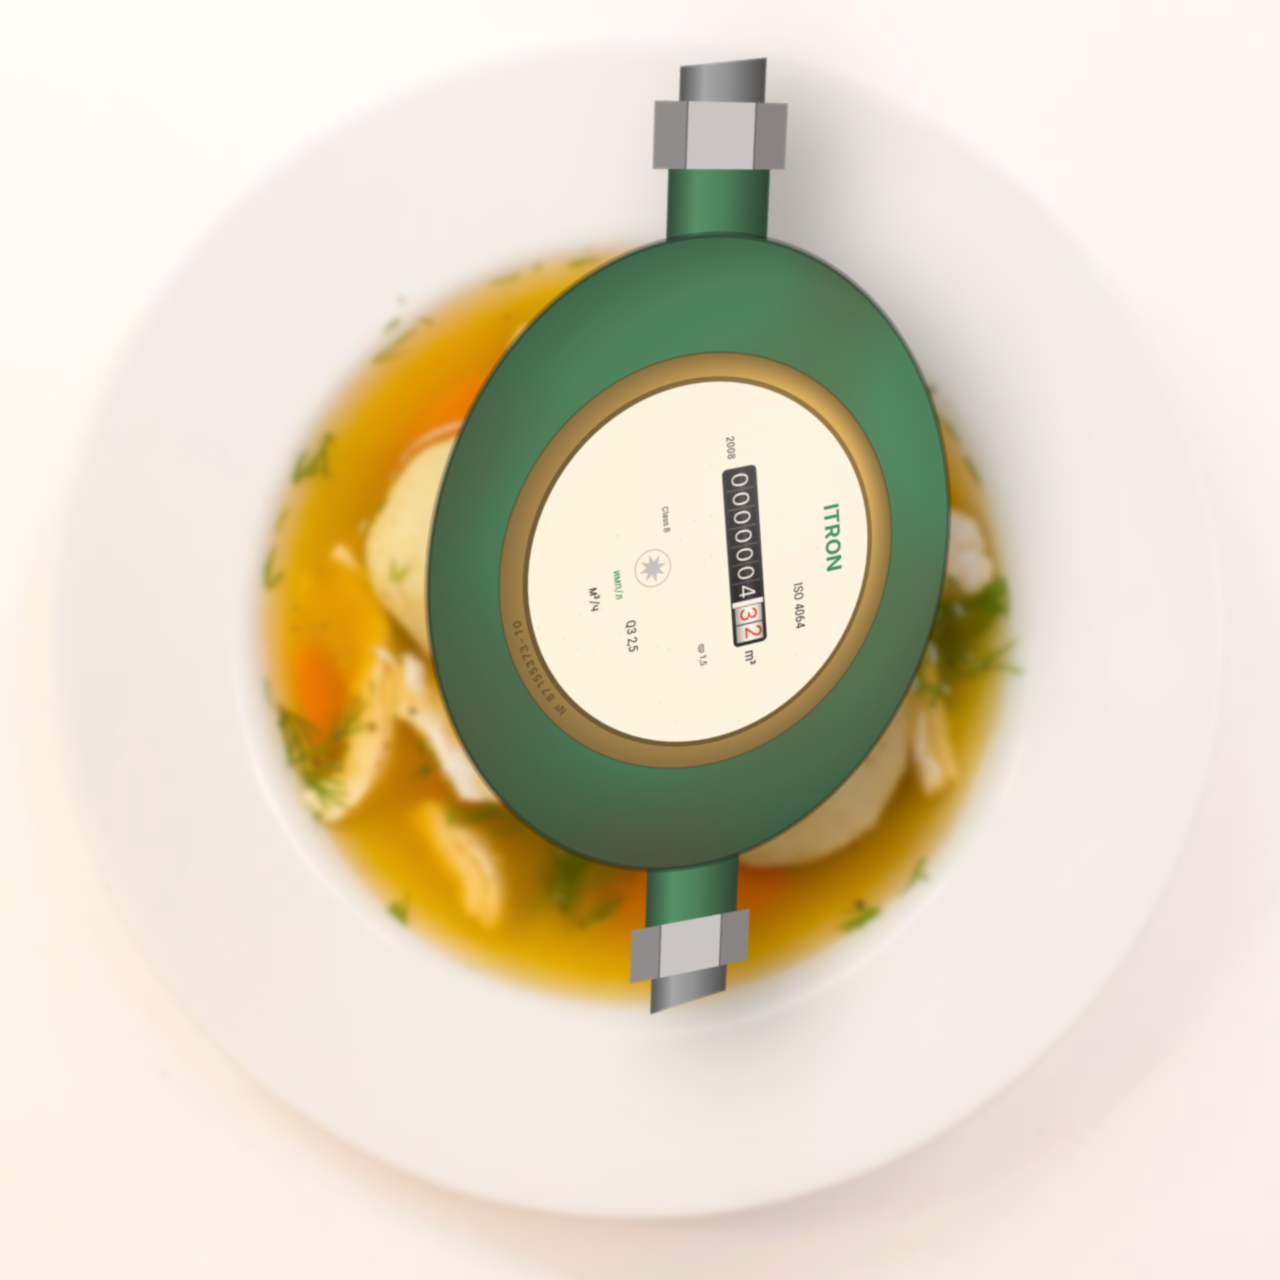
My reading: {"value": 4.32, "unit": "m³"}
